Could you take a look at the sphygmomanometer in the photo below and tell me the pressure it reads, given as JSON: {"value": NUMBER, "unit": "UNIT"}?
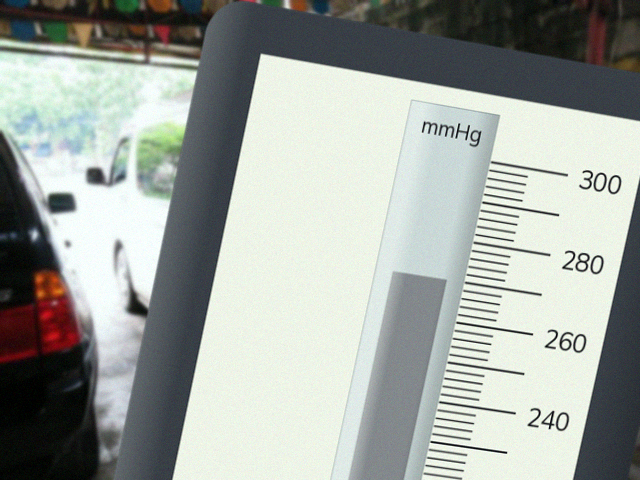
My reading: {"value": 270, "unit": "mmHg"}
